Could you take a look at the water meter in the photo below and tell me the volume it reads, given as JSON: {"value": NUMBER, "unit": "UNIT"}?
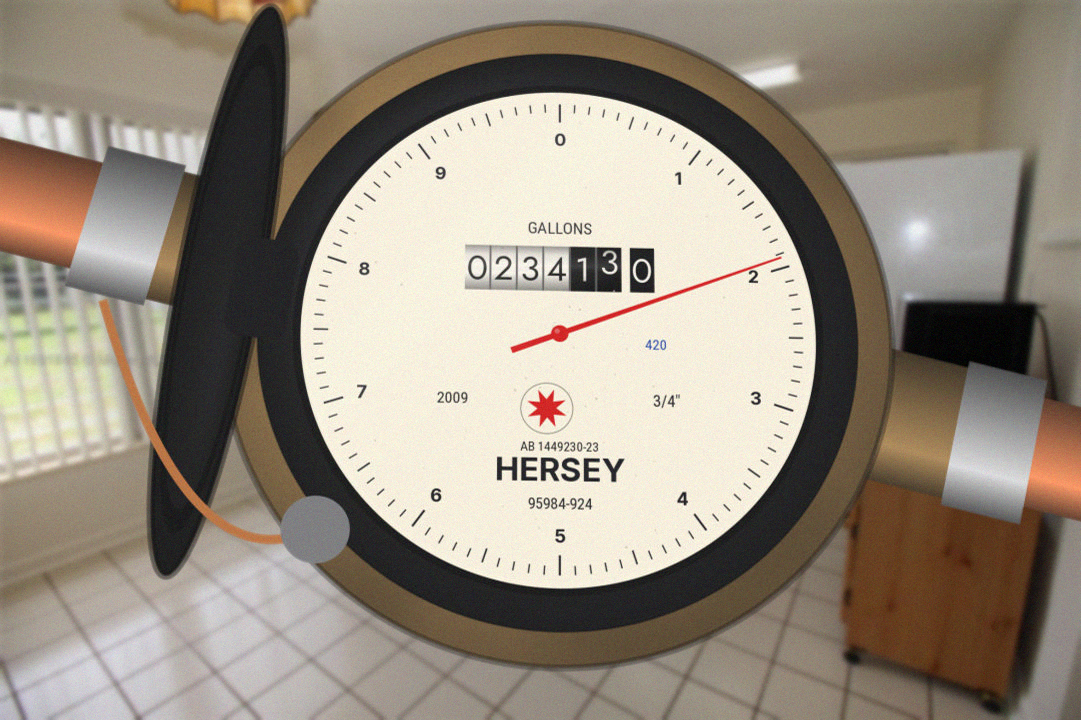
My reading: {"value": 234131.9, "unit": "gal"}
